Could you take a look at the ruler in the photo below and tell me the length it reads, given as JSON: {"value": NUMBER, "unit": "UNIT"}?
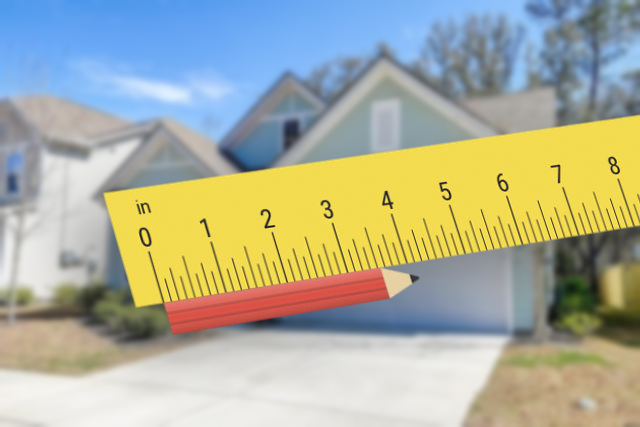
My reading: {"value": 4.125, "unit": "in"}
